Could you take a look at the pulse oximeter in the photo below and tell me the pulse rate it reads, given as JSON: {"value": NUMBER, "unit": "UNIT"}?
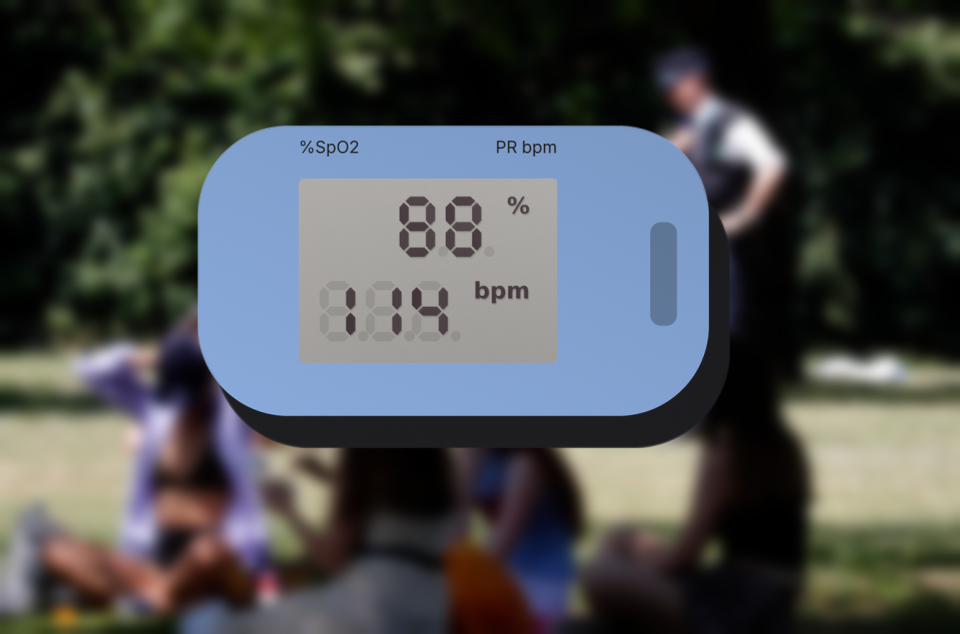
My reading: {"value": 114, "unit": "bpm"}
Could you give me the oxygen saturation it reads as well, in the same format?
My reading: {"value": 88, "unit": "%"}
